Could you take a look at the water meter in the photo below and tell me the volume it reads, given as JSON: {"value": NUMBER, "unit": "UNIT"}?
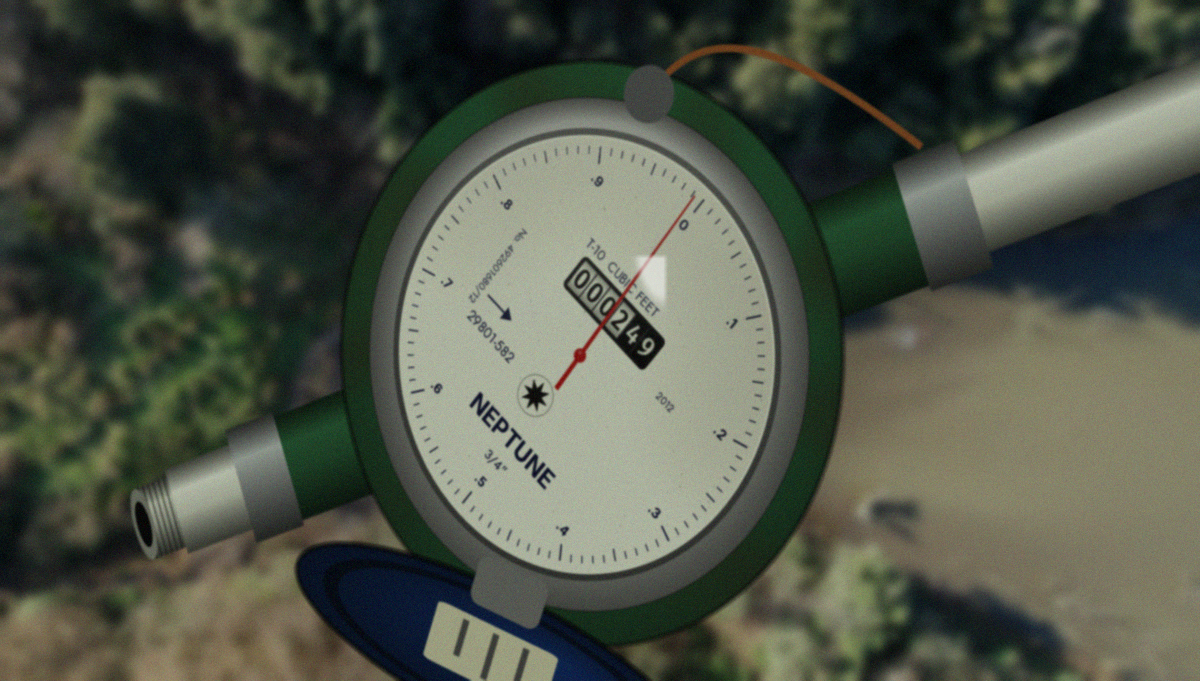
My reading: {"value": 248.99, "unit": "ft³"}
